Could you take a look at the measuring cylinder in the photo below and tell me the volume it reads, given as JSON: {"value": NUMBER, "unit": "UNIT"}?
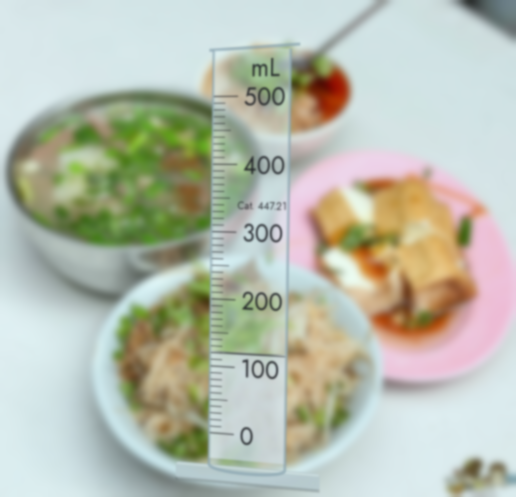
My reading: {"value": 120, "unit": "mL"}
